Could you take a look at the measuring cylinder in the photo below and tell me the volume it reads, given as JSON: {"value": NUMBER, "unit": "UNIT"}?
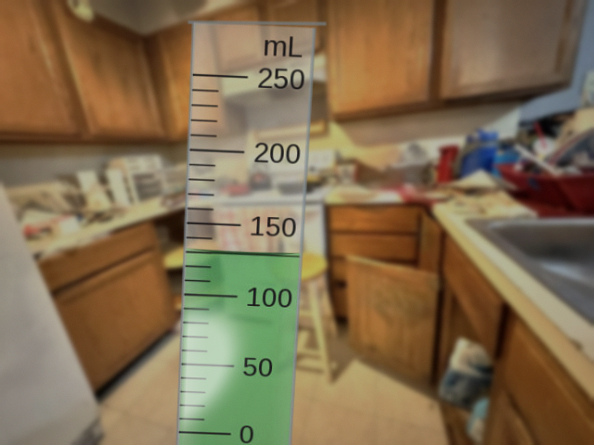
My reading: {"value": 130, "unit": "mL"}
